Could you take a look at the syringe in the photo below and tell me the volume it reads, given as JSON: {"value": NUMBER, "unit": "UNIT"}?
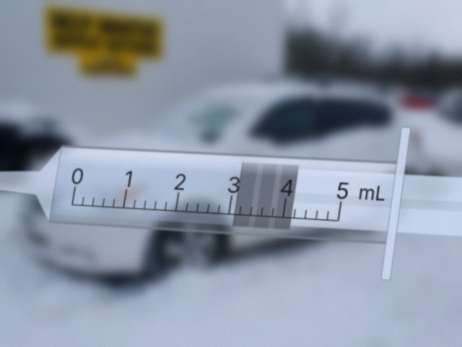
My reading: {"value": 3.1, "unit": "mL"}
